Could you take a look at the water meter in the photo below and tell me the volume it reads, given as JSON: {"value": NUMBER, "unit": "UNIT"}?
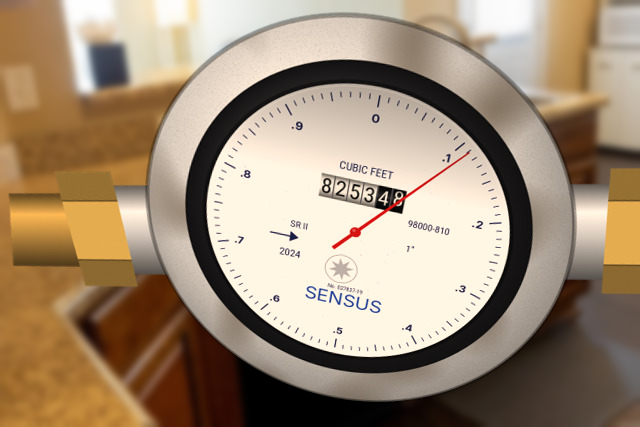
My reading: {"value": 825348.11, "unit": "ft³"}
